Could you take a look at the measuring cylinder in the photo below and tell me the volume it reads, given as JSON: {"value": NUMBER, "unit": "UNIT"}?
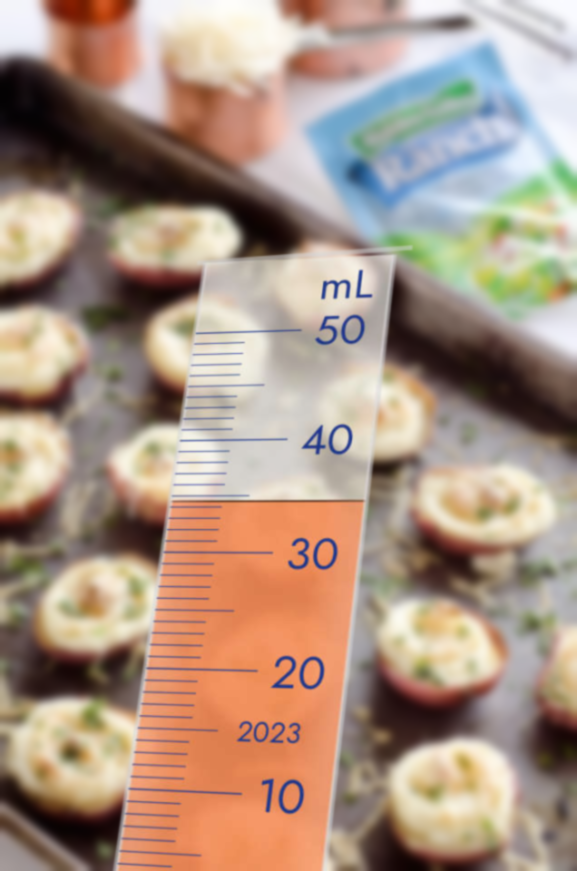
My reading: {"value": 34.5, "unit": "mL"}
